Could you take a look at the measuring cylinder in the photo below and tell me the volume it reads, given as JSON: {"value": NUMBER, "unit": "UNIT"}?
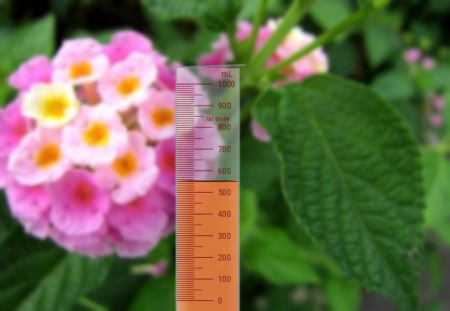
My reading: {"value": 550, "unit": "mL"}
